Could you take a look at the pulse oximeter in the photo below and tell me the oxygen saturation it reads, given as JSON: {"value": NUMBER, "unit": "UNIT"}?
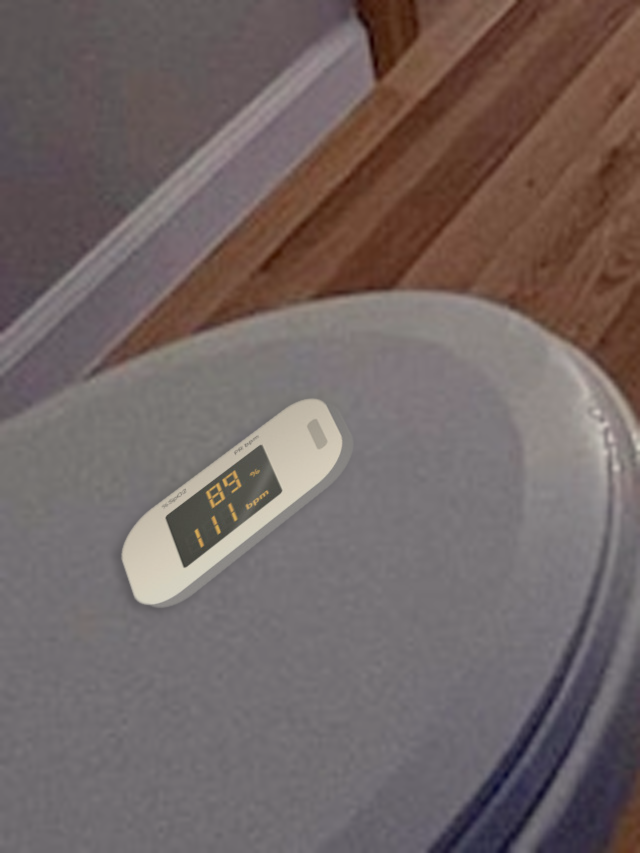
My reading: {"value": 89, "unit": "%"}
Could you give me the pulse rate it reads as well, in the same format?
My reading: {"value": 111, "unit": "bpm"}
